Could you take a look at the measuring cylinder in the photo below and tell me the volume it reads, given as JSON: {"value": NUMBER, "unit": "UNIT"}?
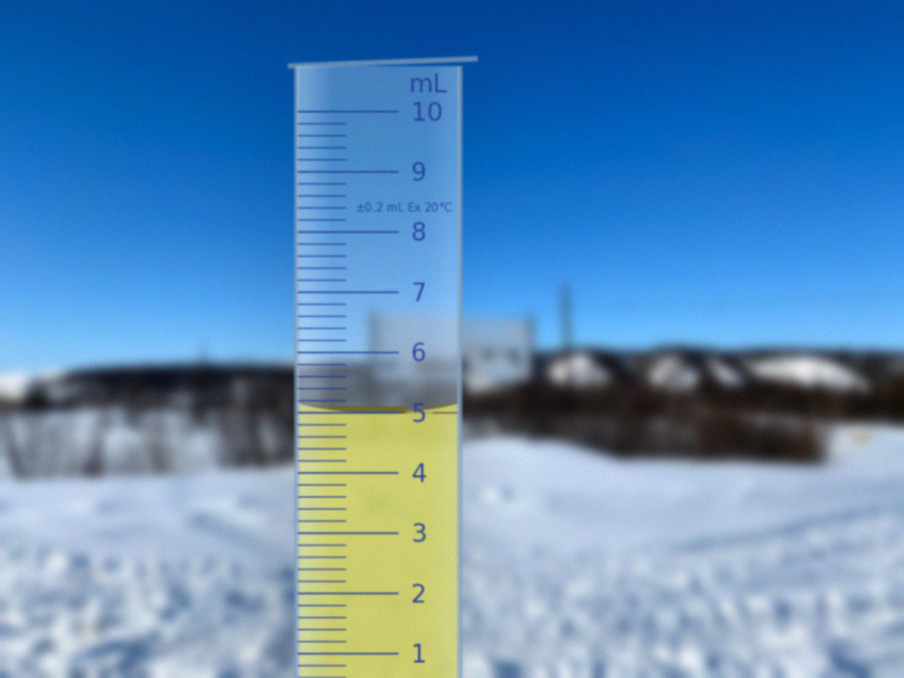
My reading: {"value": 5, "unit": "mL"}
